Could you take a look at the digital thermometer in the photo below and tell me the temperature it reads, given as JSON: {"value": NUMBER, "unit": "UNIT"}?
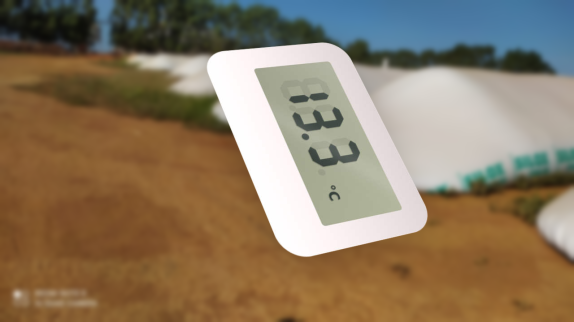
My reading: {"value": 13.3, "unit": "°C"}
